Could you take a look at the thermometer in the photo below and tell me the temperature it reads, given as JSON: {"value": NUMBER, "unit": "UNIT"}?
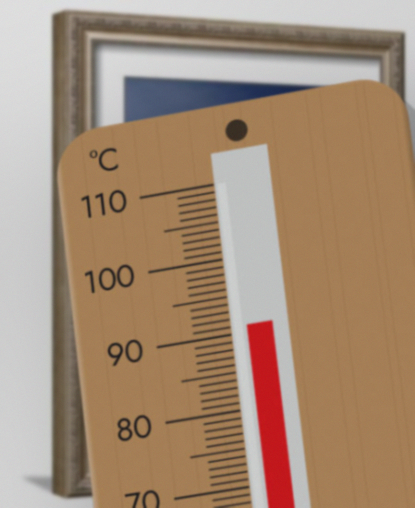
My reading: {"value": 91, "unit": "°C"}
